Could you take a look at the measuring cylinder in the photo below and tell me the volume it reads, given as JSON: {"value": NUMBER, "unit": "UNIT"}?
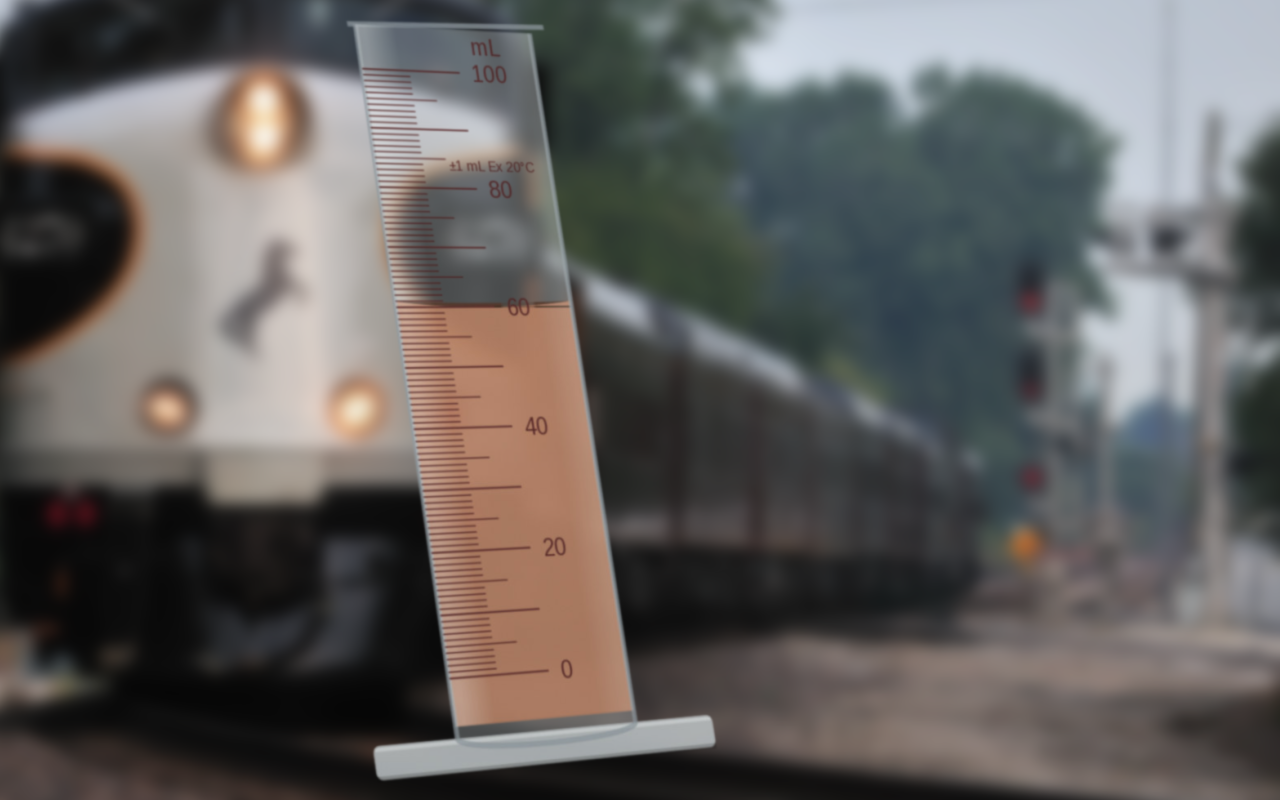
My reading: {"value": 60, "unit": "mL"}
